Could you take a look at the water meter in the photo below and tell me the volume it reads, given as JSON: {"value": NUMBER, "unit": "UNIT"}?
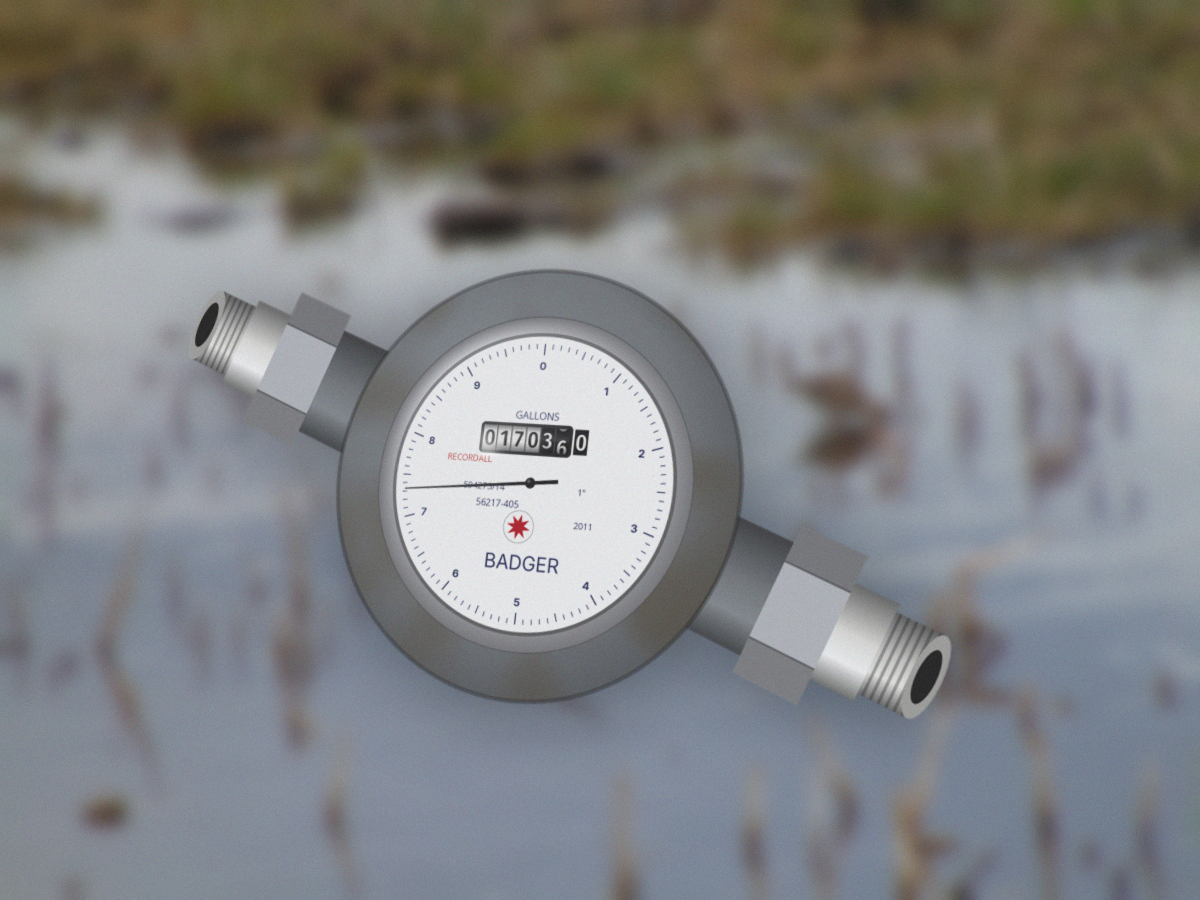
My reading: {"value": 170357.3, "unit": "gal"}
